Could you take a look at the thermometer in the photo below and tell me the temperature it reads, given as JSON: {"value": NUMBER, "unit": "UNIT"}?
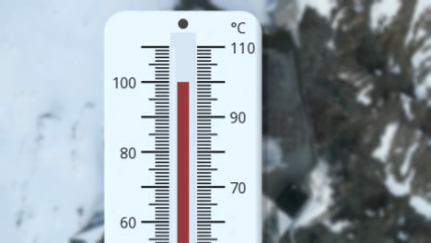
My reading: {"value": 100, "unit": "°C"}
